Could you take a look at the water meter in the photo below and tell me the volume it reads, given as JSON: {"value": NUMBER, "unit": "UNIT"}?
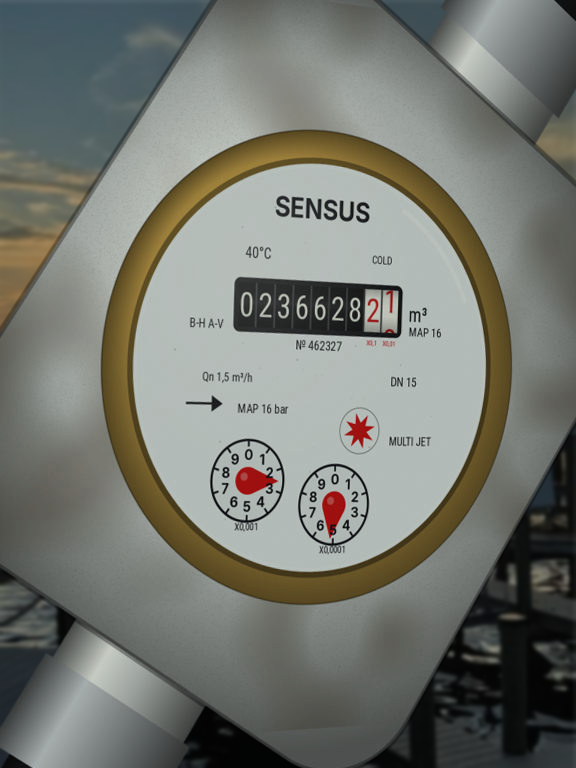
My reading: {"value": 236628.2125, "unit": "m³"}
